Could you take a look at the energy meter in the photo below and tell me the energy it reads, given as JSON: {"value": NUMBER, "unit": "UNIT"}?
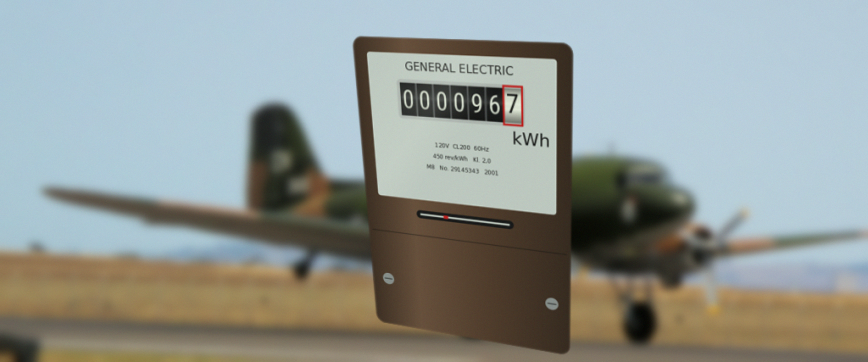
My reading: {"value": 96.7, "unit": "kWh"}
